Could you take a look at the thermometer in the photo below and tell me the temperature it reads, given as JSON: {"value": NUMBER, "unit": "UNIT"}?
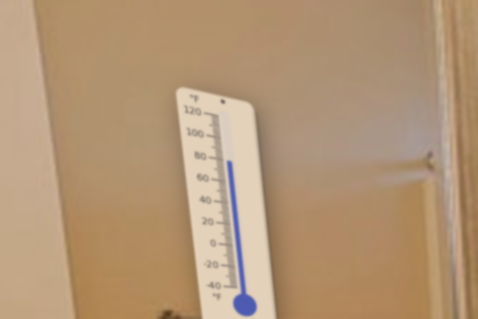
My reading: {"value": 80, "unit": "°F"}
